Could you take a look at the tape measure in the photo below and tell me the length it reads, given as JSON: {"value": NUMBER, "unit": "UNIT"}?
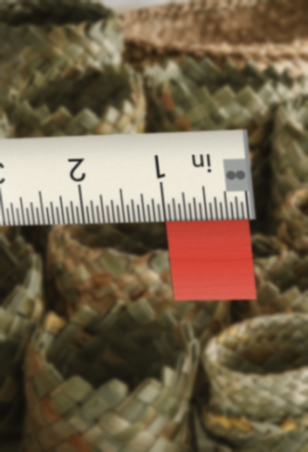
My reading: {"value": 1, "unit": "in"}
